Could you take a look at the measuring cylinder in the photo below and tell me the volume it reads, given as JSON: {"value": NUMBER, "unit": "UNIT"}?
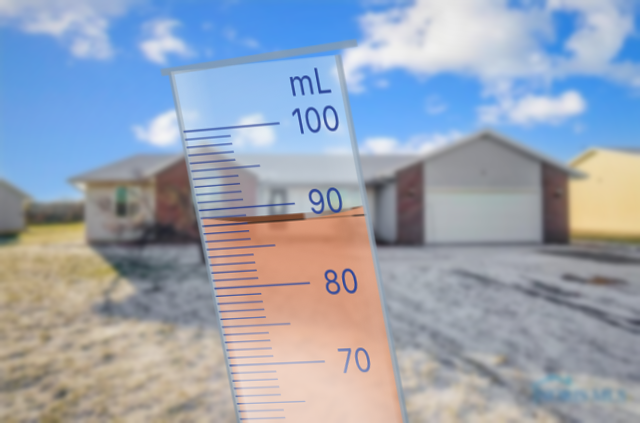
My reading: {"value": 88, "unit": "mL"}
